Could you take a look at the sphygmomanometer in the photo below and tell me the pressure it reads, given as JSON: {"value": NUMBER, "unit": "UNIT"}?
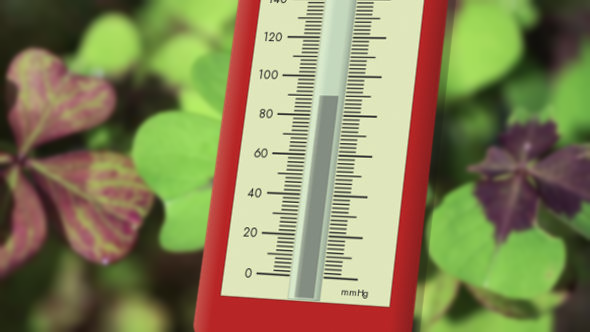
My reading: {"value": 90, "unit": "mmHg"}
